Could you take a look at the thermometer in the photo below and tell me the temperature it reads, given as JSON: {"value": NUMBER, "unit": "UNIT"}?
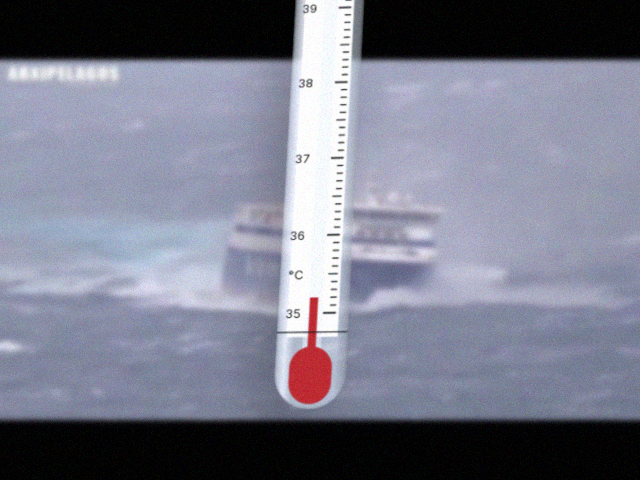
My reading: {"value": 35.2, "unit": "°C"}
